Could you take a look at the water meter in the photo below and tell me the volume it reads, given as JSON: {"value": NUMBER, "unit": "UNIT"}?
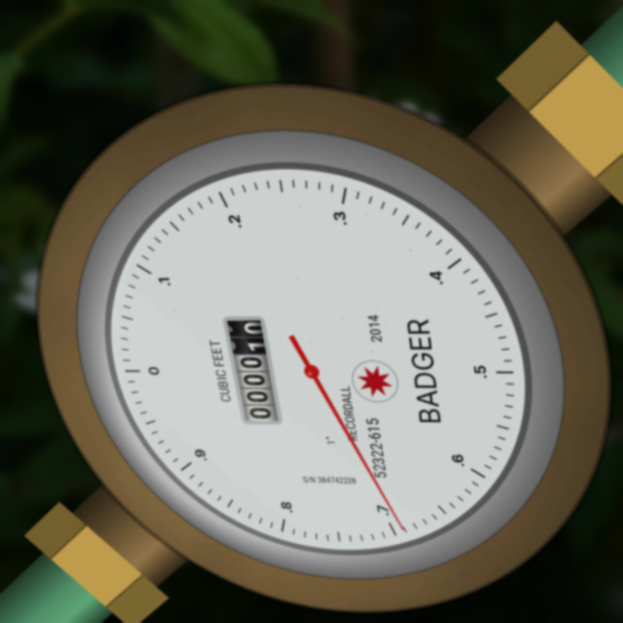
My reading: {"value": 9.69, "unit": "ft³"}
